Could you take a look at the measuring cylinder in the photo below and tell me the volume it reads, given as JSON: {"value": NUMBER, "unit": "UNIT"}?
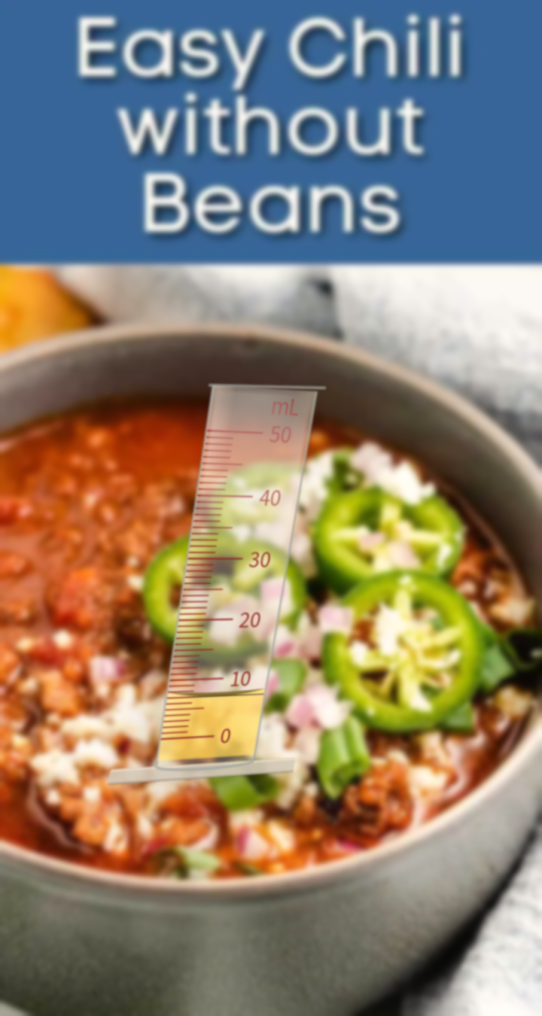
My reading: {"value": 7, "unit": "mL"}
